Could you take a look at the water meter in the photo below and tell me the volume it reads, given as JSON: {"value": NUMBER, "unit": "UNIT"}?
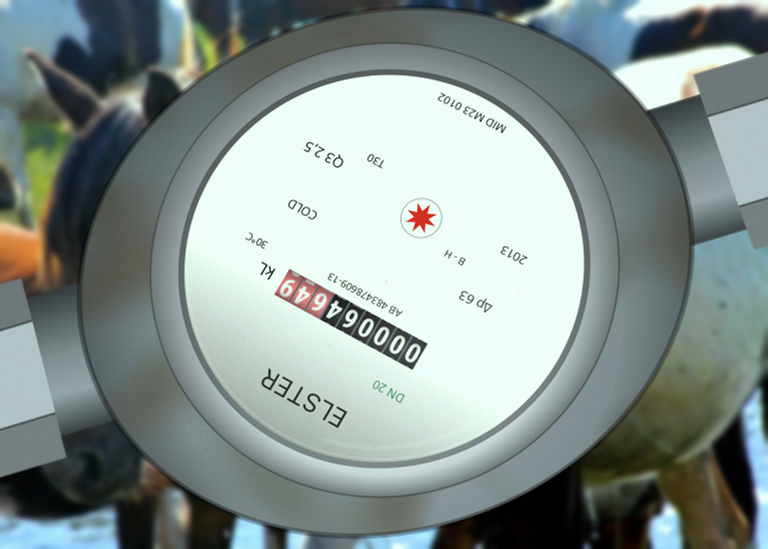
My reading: {"value": 64.649, "unit": "kL"}
